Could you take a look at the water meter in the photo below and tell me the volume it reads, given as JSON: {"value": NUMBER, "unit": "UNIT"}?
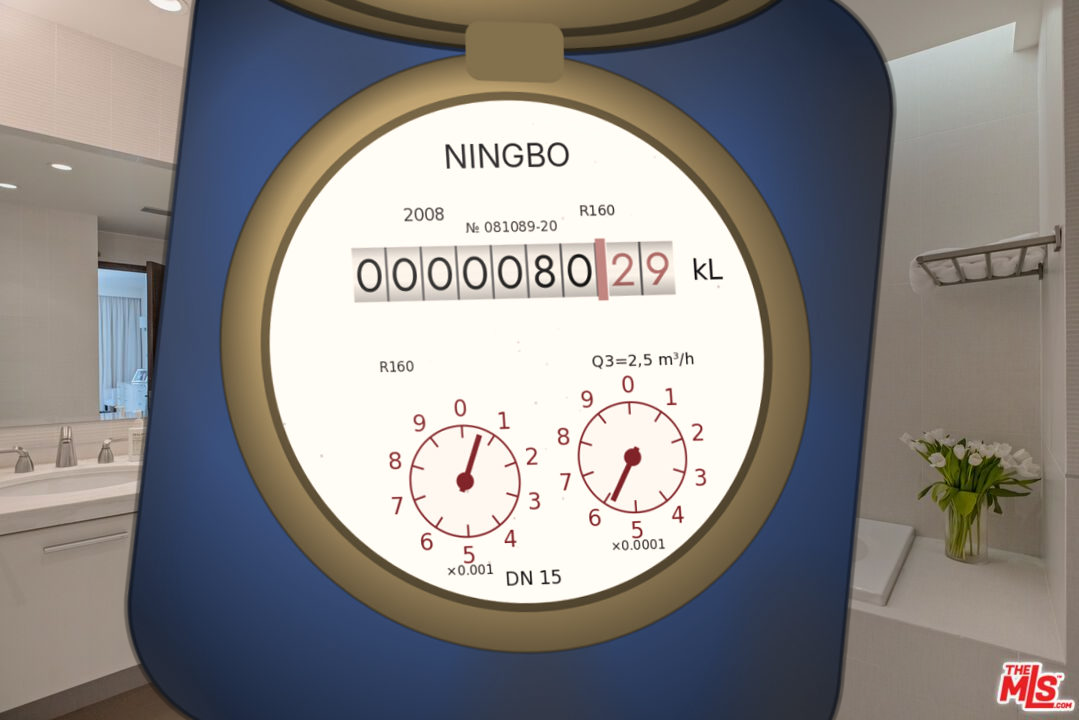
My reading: {"value": 80.2905, "unit": "kL"}
